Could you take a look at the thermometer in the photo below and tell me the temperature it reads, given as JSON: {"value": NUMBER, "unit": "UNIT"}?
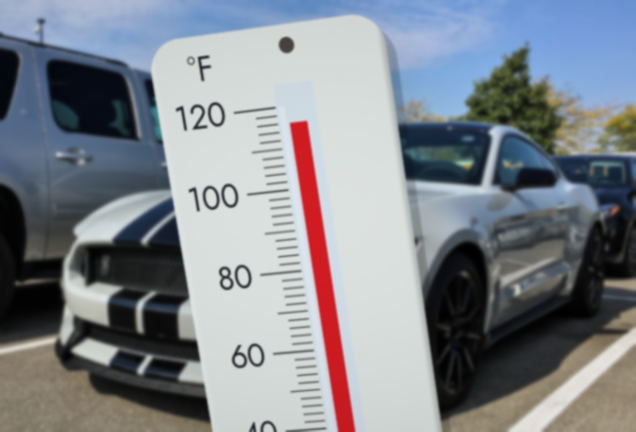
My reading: {"value": 116, "unit": "°F"}
